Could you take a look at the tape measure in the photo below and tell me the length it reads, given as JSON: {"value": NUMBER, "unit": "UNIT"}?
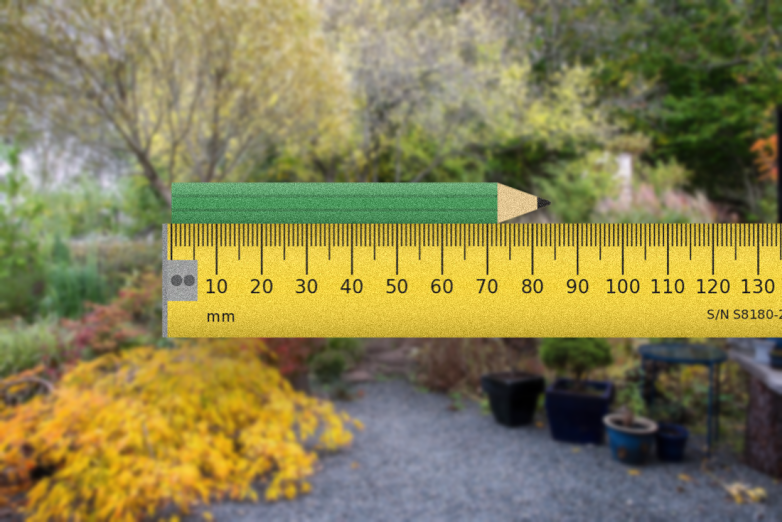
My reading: {"value": 84, "unit": "mm"}
